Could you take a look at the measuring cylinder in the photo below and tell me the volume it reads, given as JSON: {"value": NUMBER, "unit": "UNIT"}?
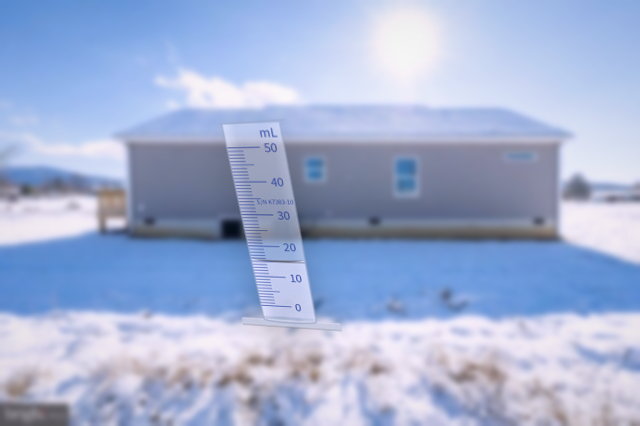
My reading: {"value": 15, "unit": "mL"}
